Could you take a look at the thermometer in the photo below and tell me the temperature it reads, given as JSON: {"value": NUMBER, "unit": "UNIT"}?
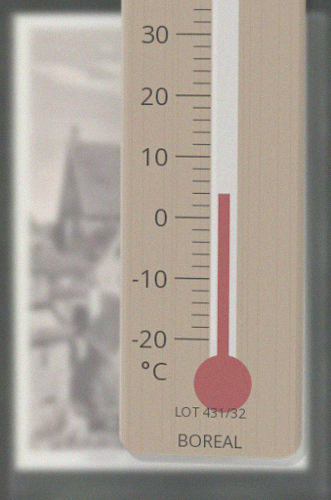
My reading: {"value": 4, "unit": "°C"}
